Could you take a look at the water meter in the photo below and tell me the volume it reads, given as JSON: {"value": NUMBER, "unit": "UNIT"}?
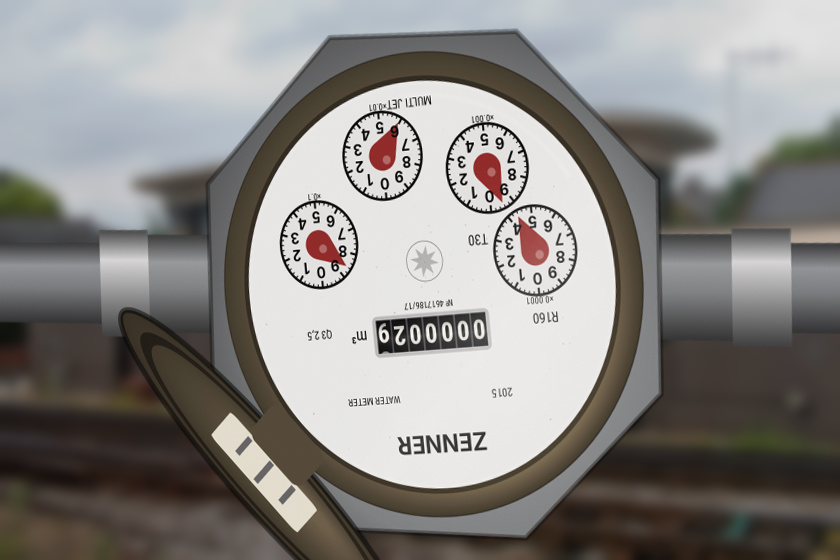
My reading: {"value": 28.8594, "unit": "m³"}
